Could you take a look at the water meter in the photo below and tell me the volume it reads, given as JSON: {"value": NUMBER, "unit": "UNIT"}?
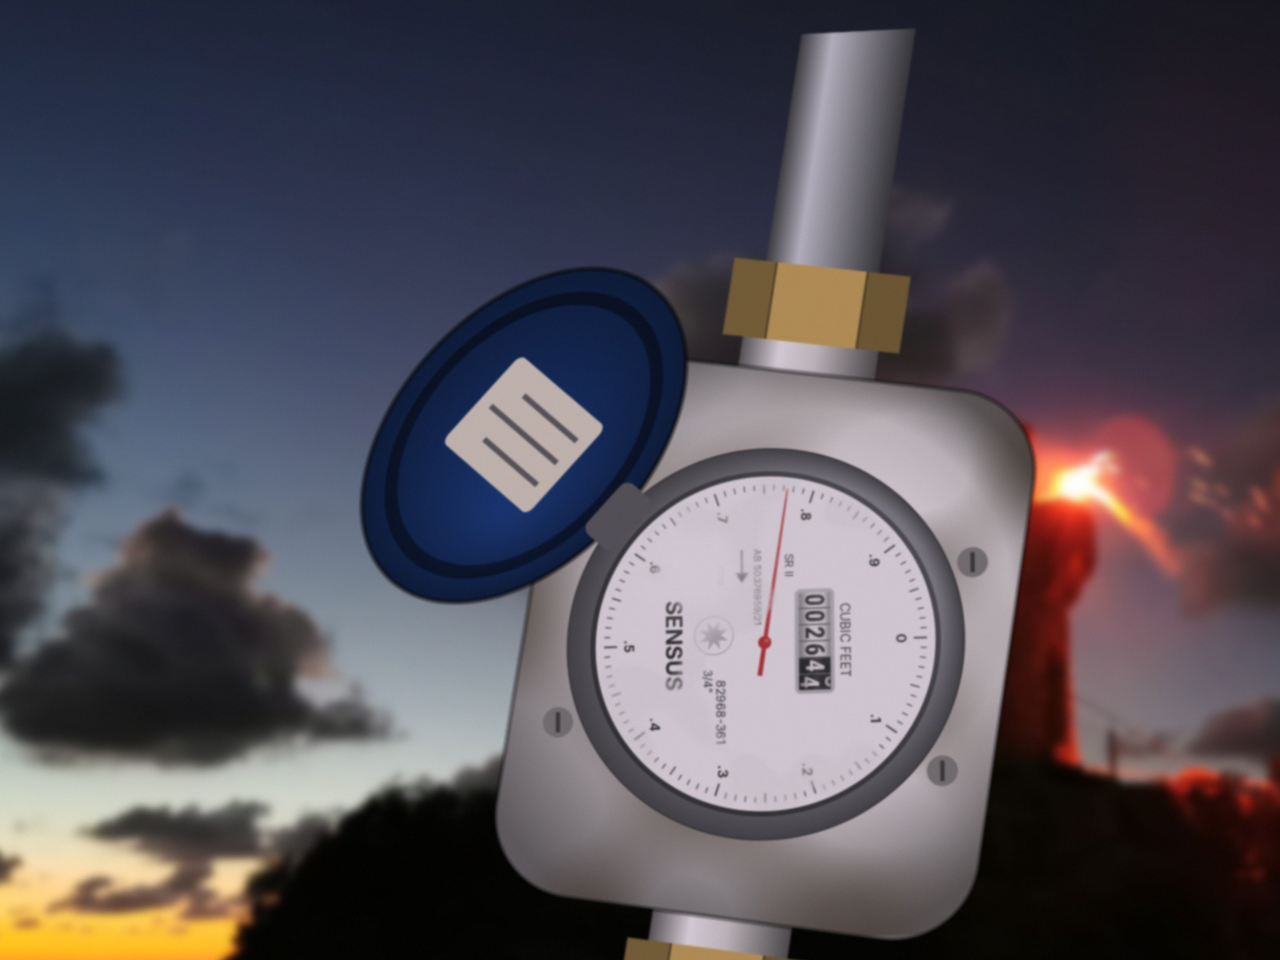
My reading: {"value": 2643.77, "unit": "ft³"}
